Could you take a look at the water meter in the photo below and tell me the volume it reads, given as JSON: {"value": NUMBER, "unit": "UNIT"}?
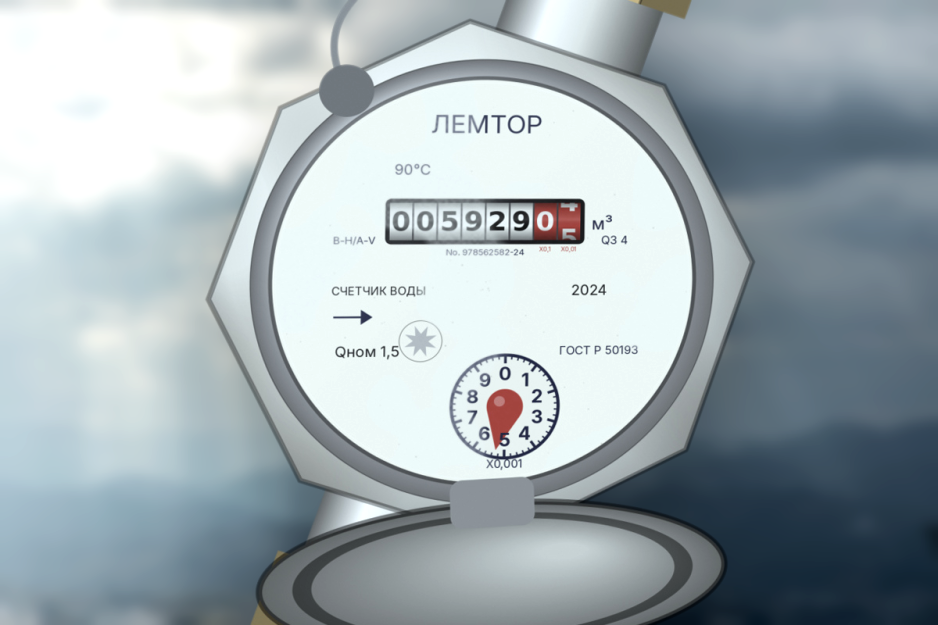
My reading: {"value": 5929.045, "unit": "m³"}
